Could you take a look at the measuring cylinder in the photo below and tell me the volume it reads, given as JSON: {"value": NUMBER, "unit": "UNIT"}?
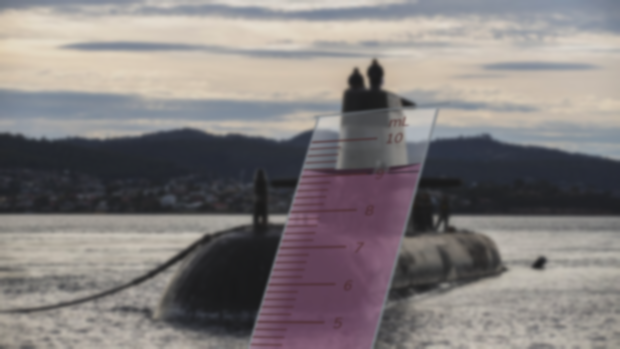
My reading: {"value": 9, "unit": "mL"}
